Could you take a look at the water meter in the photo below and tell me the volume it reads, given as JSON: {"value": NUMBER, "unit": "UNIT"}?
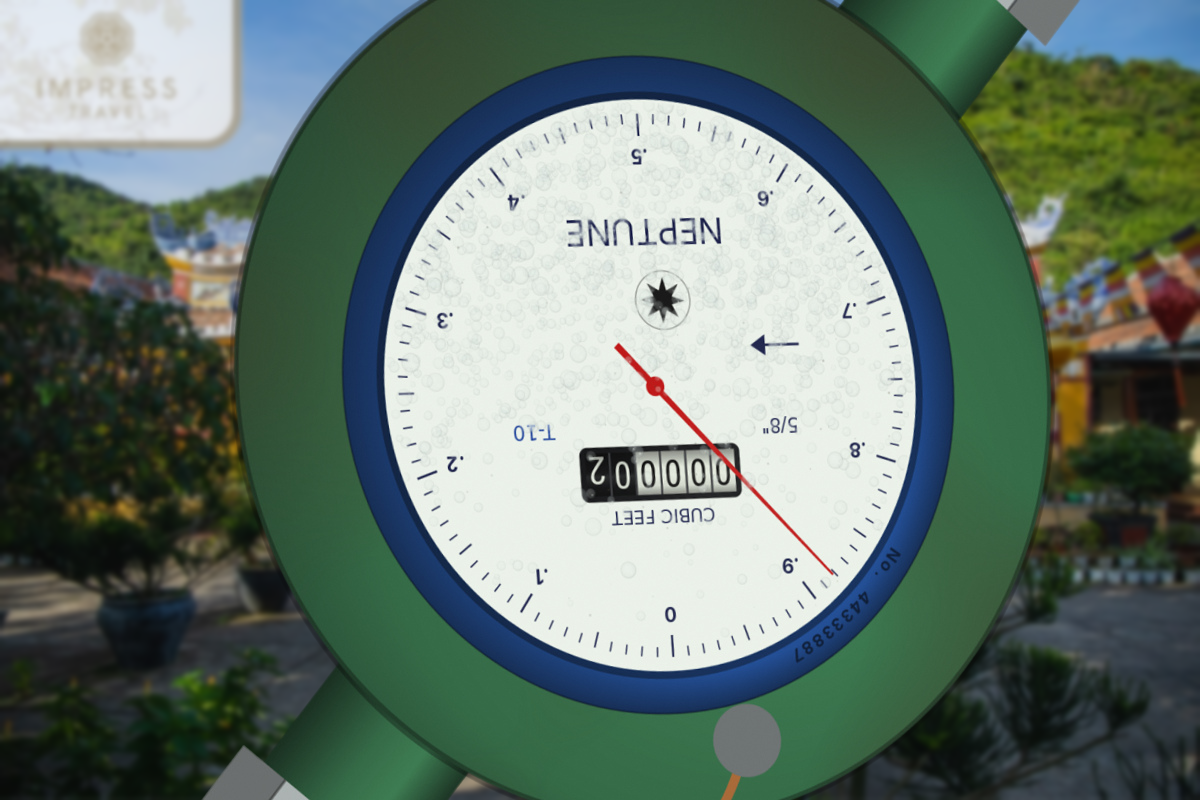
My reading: {"value": 1.88, "unit": "ft³"}
